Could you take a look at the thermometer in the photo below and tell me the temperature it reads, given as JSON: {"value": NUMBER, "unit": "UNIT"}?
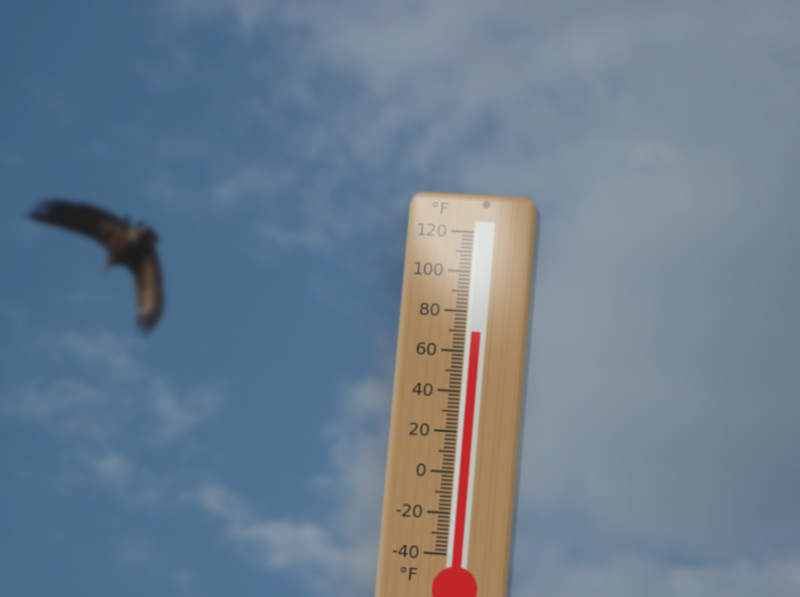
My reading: {"value": 70, "unit": "°F"}
